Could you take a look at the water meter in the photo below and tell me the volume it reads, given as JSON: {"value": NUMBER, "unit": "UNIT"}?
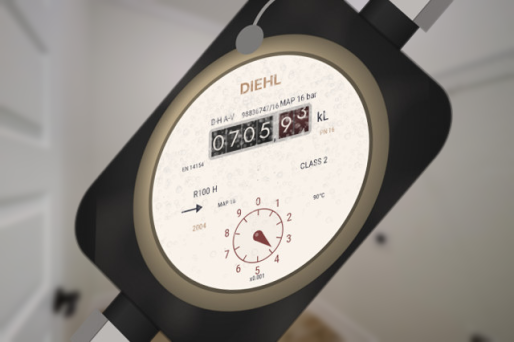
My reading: {"value": 705.933, "unit": "kL"}
